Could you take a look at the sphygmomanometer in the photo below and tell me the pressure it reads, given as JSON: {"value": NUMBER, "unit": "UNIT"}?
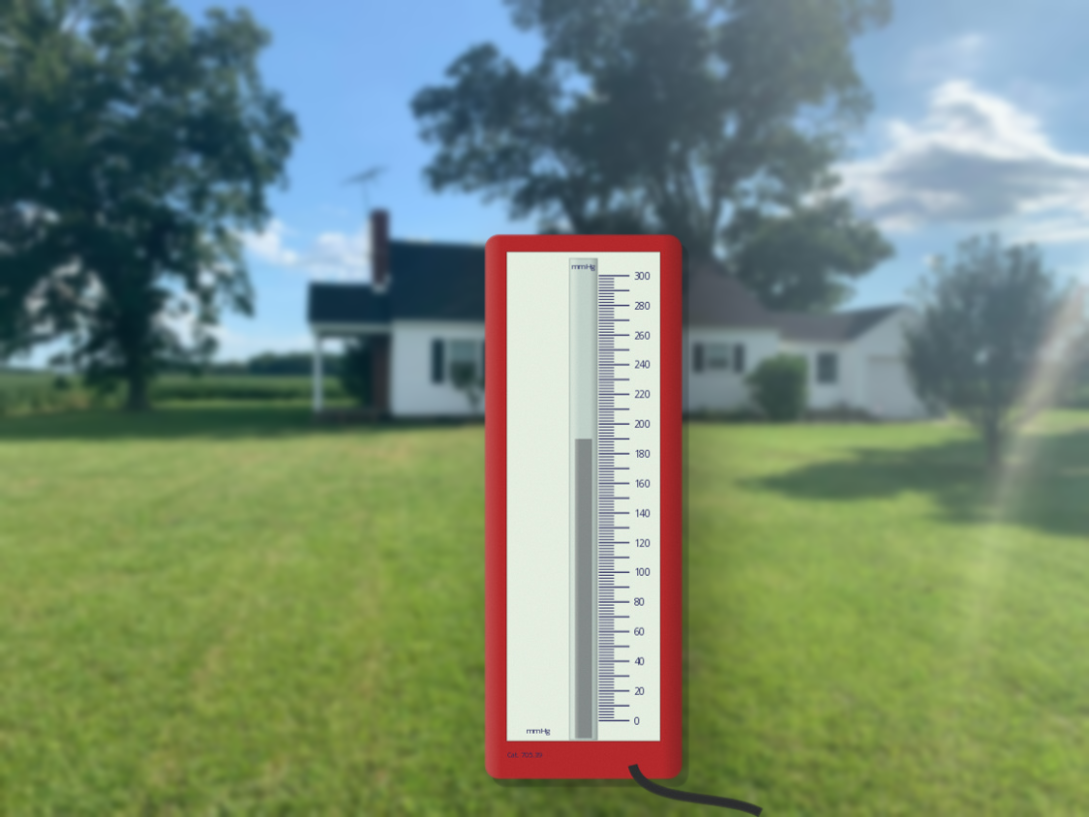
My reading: {"value": 190, "unit": "mmHg"}
